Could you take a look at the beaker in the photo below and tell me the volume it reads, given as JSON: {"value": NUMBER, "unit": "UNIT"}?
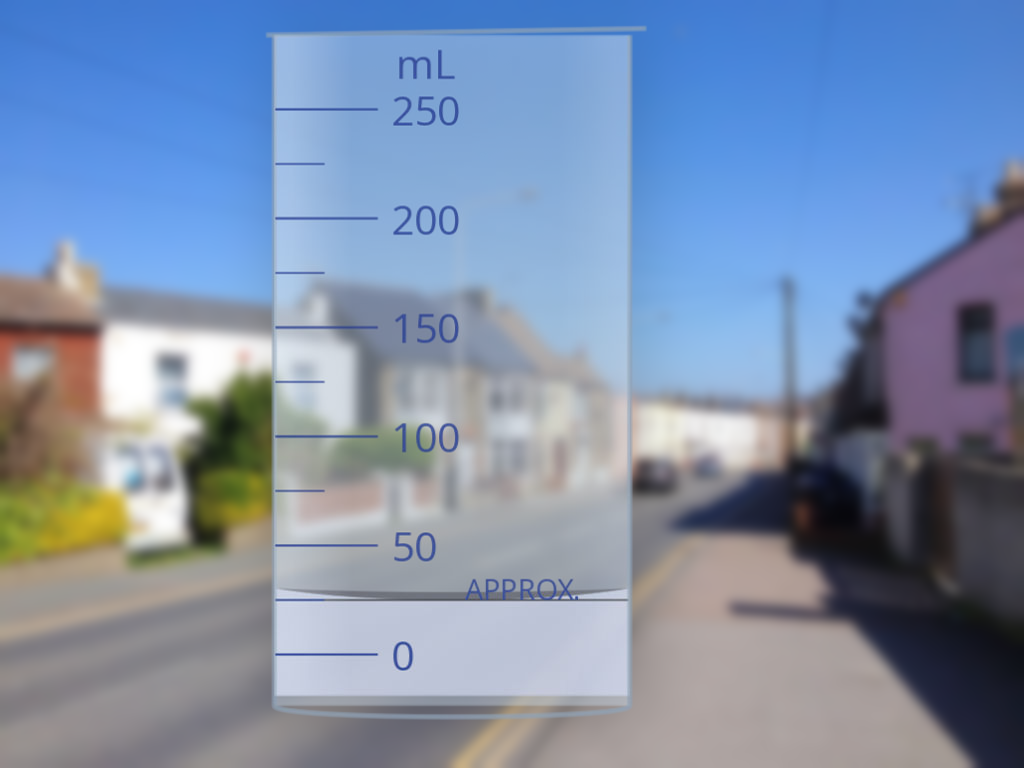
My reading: {"value": 25, "unit": "mL"}
